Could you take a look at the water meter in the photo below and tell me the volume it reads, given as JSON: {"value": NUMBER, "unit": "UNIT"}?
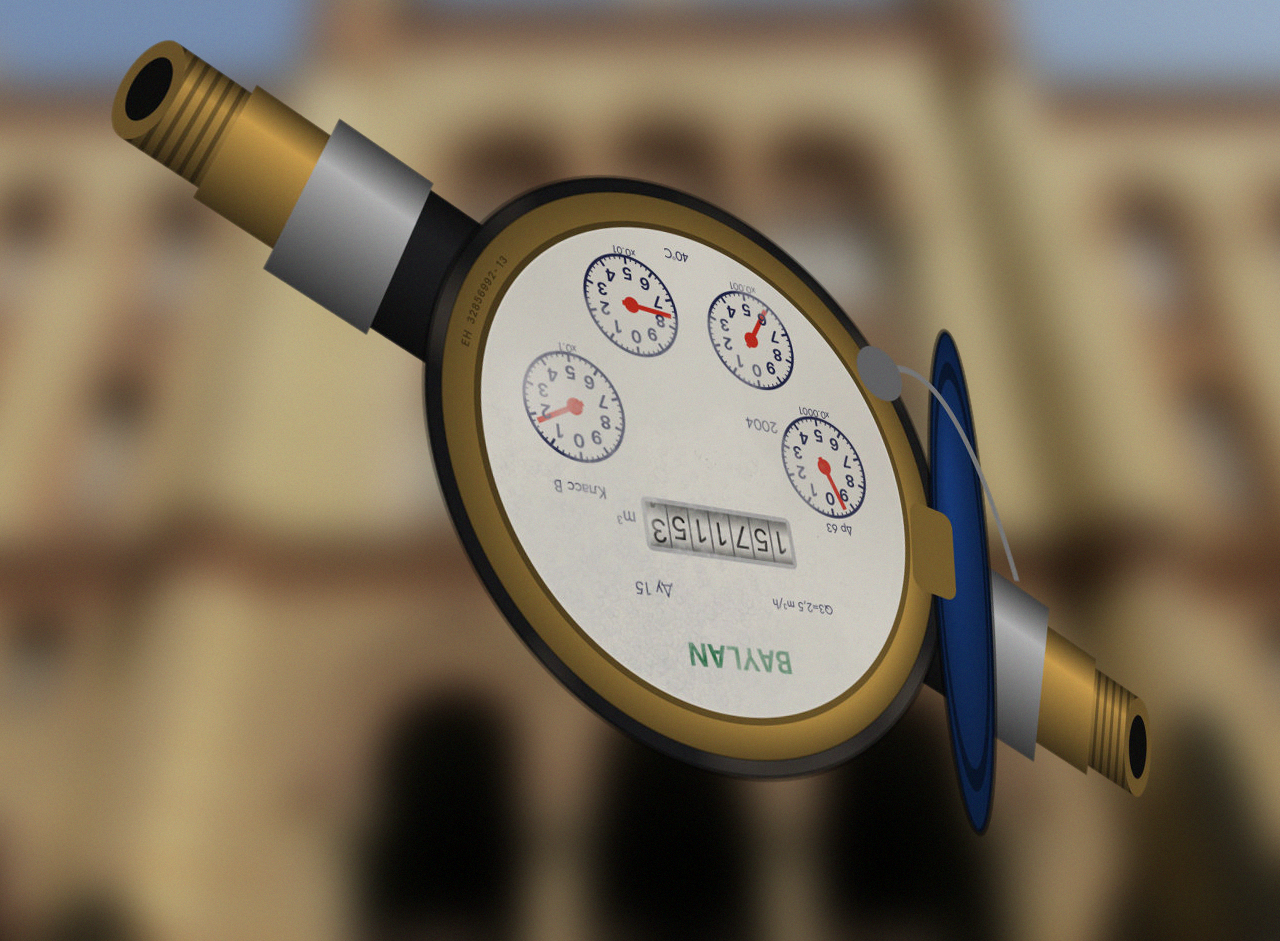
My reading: {"value": 1571153.1759, "unit": "m³"}
